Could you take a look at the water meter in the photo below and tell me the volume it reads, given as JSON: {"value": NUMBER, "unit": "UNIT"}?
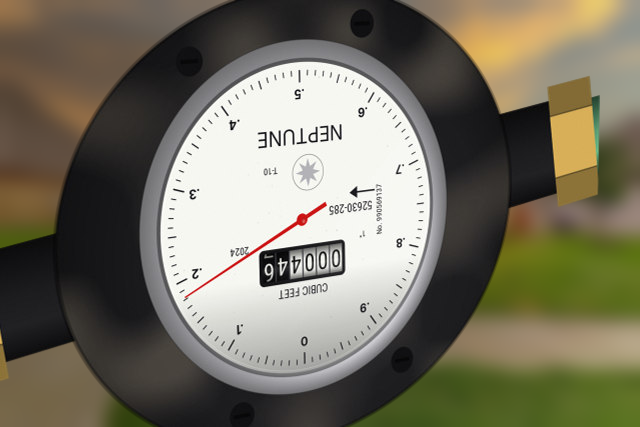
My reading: {"value": 446.18, "unit": "ft³"}
